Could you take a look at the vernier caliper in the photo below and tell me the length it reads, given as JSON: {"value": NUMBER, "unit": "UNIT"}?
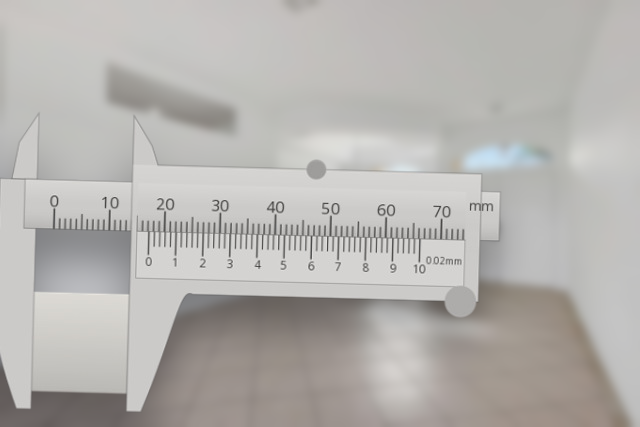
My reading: {"value": 17.2, "unit": "mm"}
